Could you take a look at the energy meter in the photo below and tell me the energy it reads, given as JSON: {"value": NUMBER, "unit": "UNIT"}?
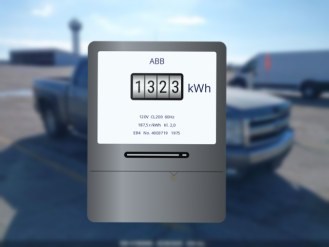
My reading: {"value": 1323, "unit": "kWh"}
